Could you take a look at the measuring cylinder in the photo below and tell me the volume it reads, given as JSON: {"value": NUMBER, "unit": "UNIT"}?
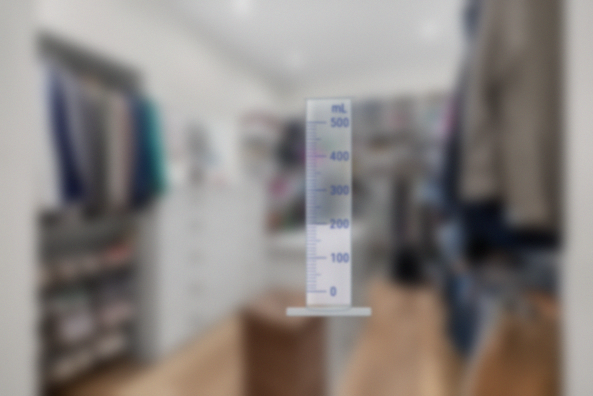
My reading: {"value": 200, "unit": "mL"}
